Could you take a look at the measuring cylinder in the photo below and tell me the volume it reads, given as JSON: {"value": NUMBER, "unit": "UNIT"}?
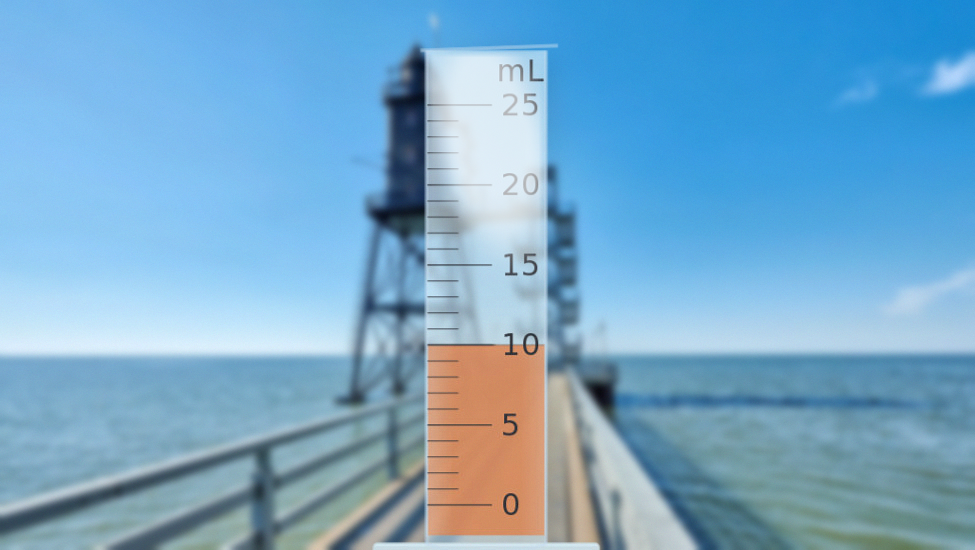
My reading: {"value": 10, "unit": "mL"}
